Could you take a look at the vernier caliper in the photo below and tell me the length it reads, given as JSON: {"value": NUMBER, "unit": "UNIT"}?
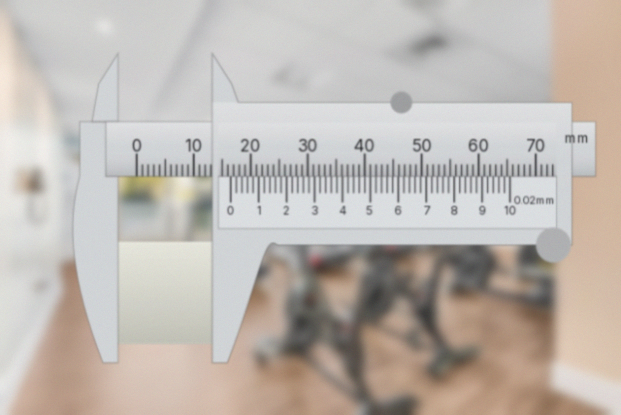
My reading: {"value": 16.5, "unit": "mm"}
